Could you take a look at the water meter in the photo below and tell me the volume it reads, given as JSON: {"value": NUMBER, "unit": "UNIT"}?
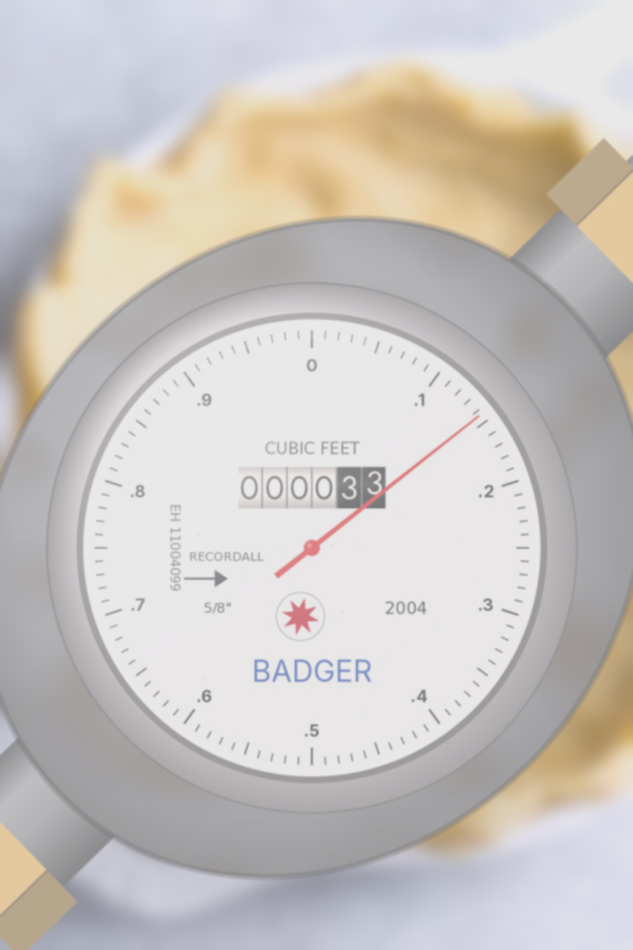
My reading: {"value": 33.14, "unit": "ft³"}
